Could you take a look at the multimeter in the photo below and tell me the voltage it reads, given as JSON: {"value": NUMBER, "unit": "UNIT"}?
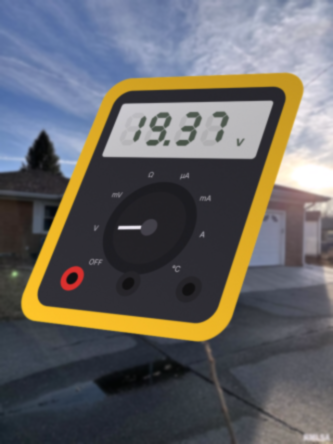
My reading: {"value": 19.37, "unit": "V"}
